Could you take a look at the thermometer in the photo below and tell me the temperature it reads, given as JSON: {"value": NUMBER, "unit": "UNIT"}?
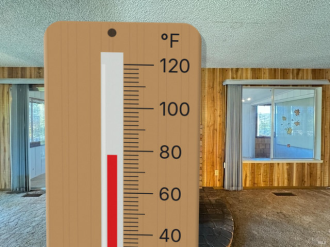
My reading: {"value": 78, "unit": "°F"}
